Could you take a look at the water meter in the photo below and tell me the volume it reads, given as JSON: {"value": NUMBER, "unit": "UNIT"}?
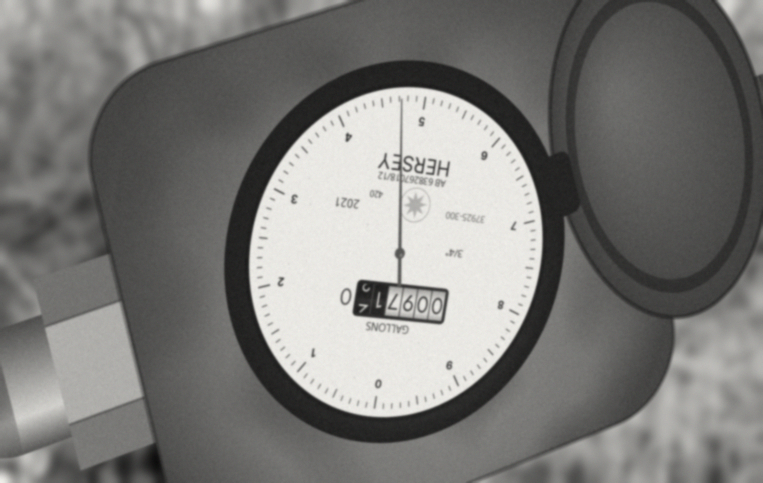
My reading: {"value": 97124.7, "unit": "gal"}
